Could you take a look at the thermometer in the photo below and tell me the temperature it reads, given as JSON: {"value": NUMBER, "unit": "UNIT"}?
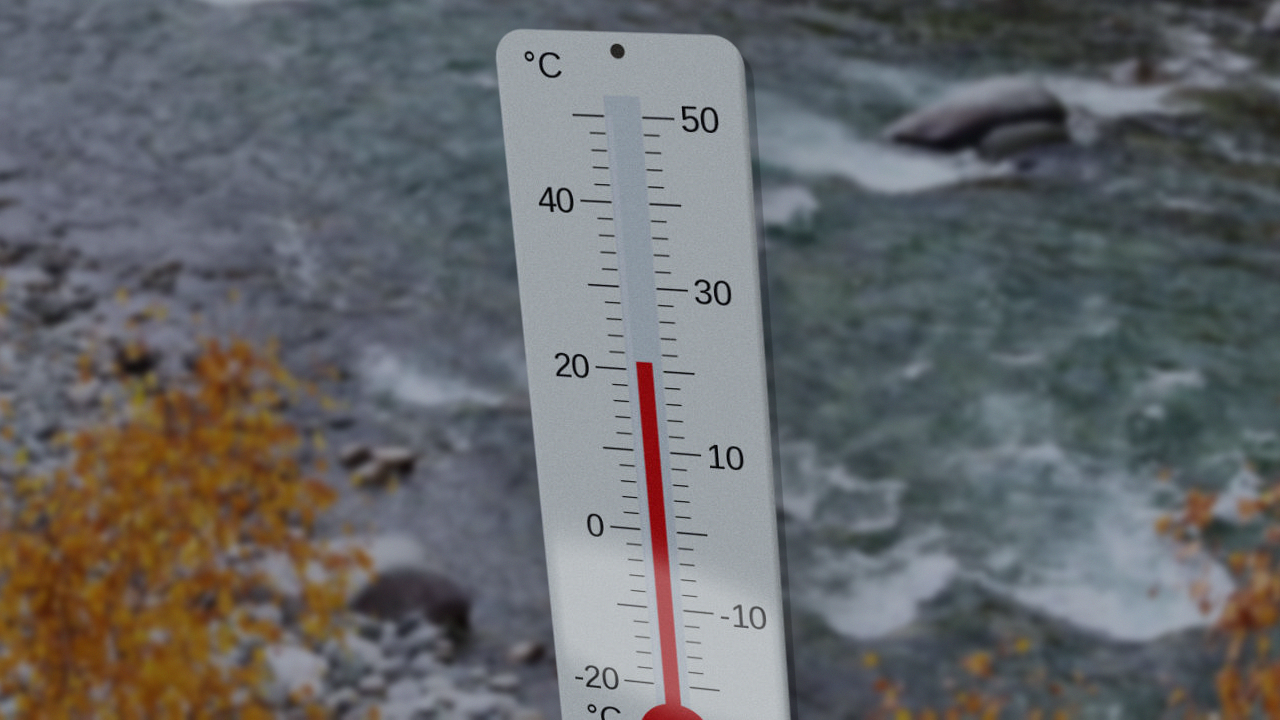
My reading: {"value": 21, "unit": "°C"}
